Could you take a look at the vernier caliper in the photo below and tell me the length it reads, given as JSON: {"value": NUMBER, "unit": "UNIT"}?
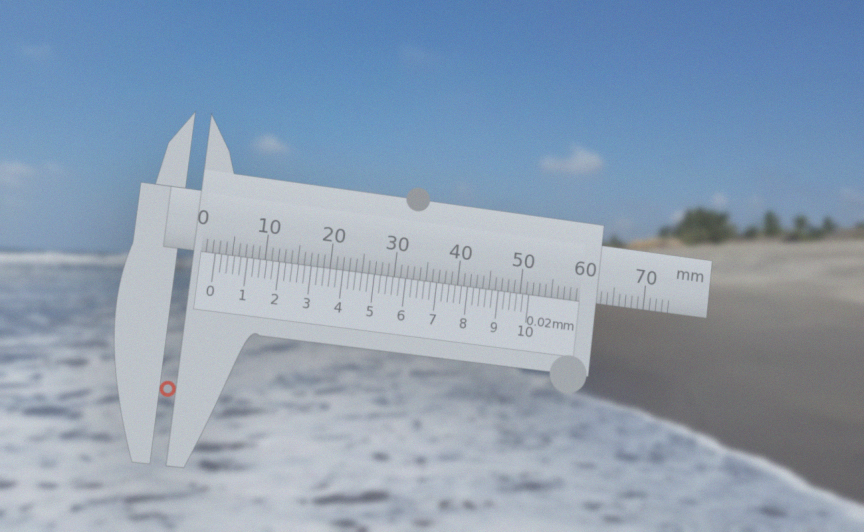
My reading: {"value": 2.4, "unit": "mm"}
